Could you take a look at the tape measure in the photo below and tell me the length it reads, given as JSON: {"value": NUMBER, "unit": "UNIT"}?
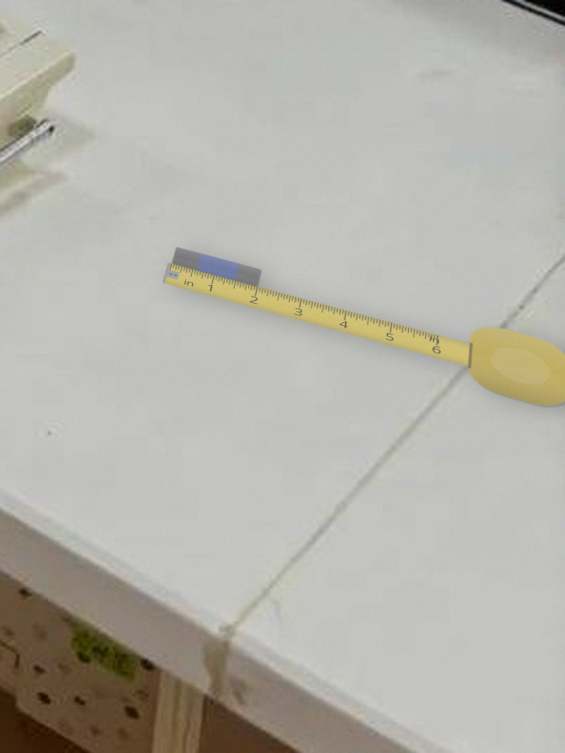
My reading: {"value": 2, "unit": "in"}
